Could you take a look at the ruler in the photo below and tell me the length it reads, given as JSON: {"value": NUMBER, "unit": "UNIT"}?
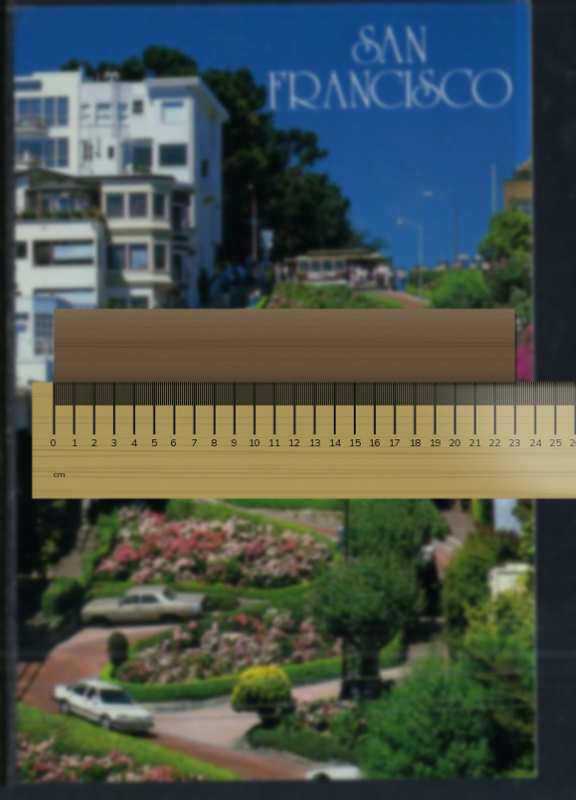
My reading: {"value": 23, "unit": "cm"}
